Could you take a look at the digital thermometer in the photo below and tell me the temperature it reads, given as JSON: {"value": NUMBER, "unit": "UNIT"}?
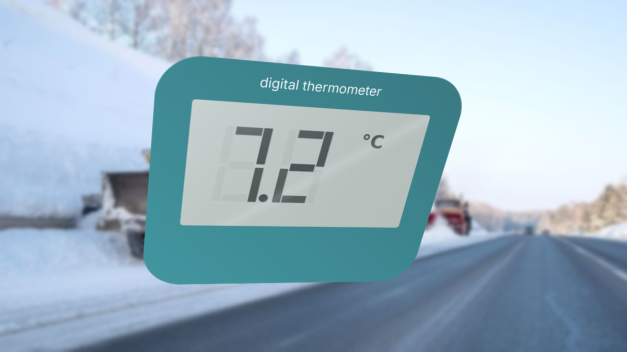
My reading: {"value": 7.2, "unit": "°C"}
